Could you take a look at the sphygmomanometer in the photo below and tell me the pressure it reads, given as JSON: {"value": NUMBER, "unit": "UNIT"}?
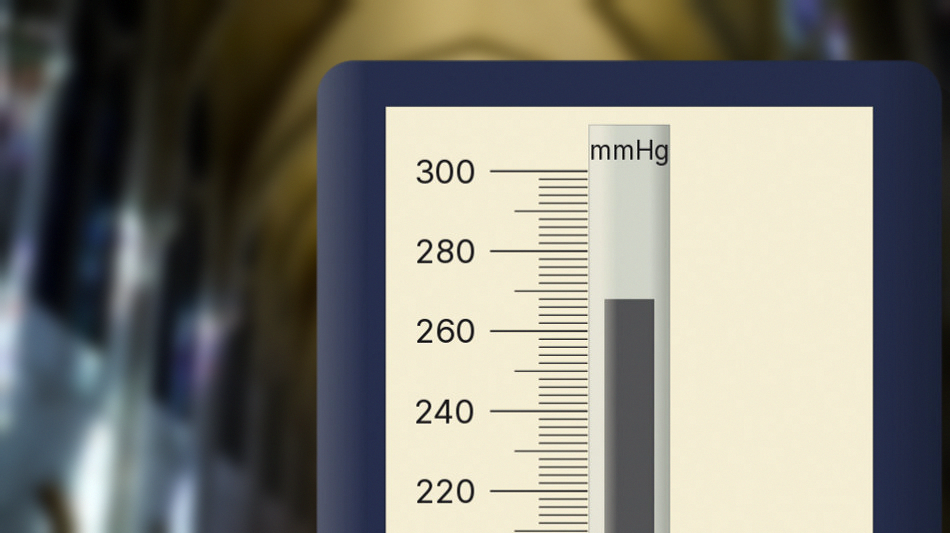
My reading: {"value": 268, "unit": "mmHg"}
